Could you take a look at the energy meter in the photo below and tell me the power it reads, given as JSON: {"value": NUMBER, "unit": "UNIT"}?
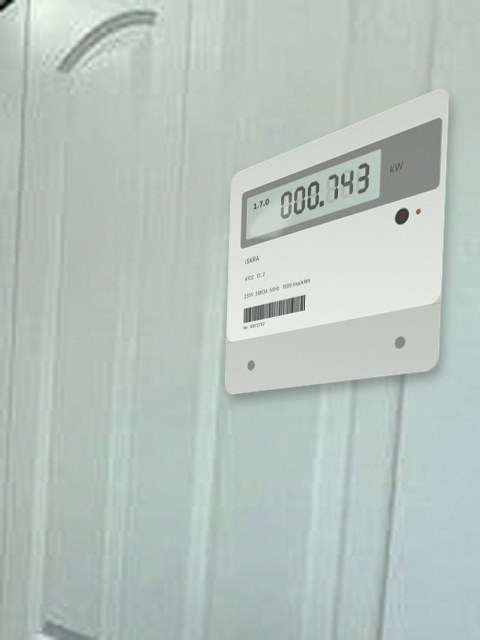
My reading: {"value": 0.743, "unit": "kW"}
